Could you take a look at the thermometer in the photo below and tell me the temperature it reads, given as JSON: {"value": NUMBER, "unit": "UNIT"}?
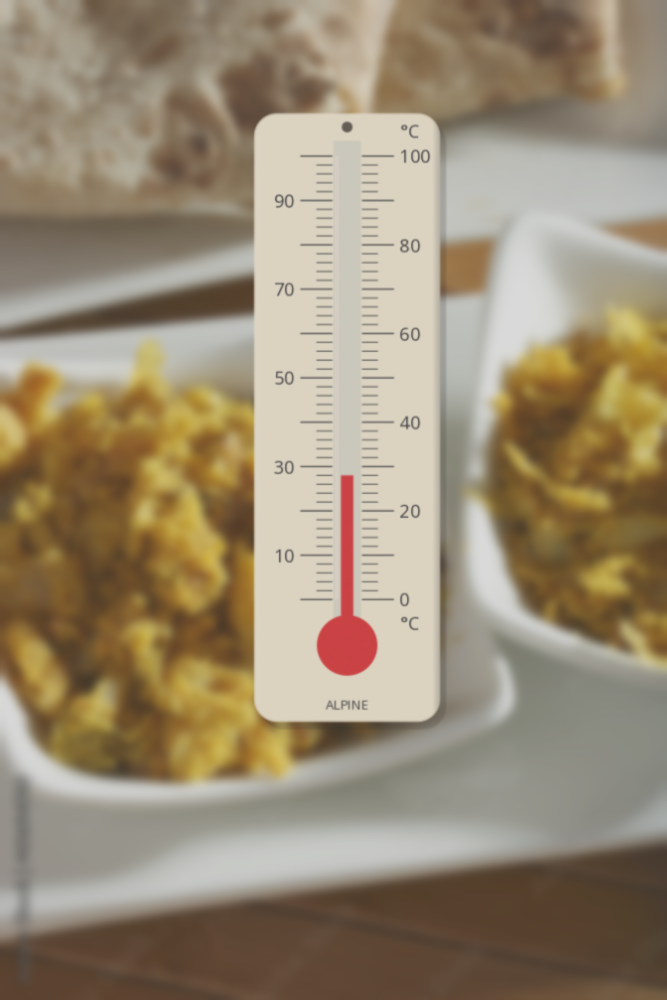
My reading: {"value": 28, "unit": "°C"}
